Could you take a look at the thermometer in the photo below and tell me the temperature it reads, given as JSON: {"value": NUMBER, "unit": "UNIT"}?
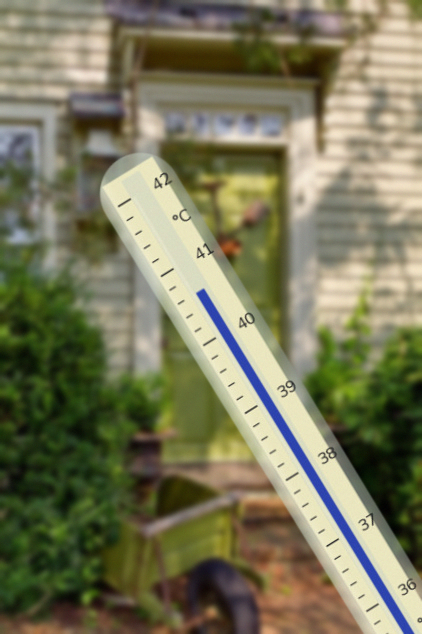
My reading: {"value": 40.6, "unit": "°C"}
